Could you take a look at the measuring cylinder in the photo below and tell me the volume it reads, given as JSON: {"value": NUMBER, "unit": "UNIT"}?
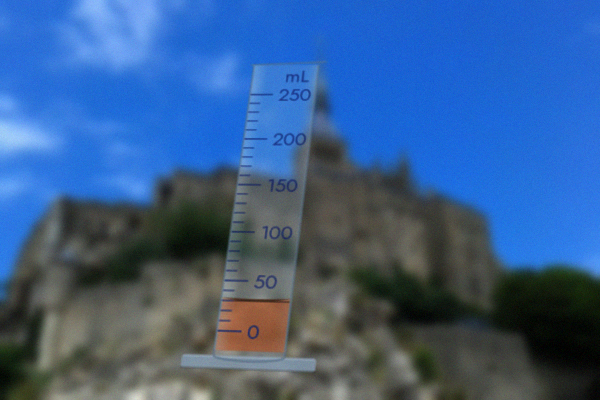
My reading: {"value": 30, "unit": "mL"}
